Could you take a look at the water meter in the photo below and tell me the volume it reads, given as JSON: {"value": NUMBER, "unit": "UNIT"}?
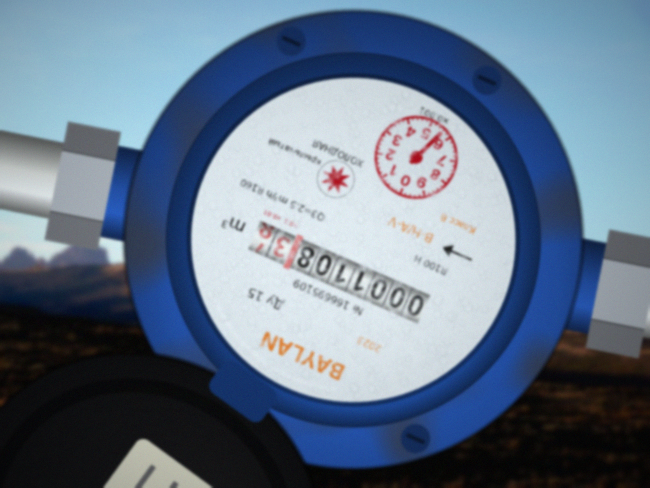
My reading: {"value": 1108.375, "unit": "m³"}
